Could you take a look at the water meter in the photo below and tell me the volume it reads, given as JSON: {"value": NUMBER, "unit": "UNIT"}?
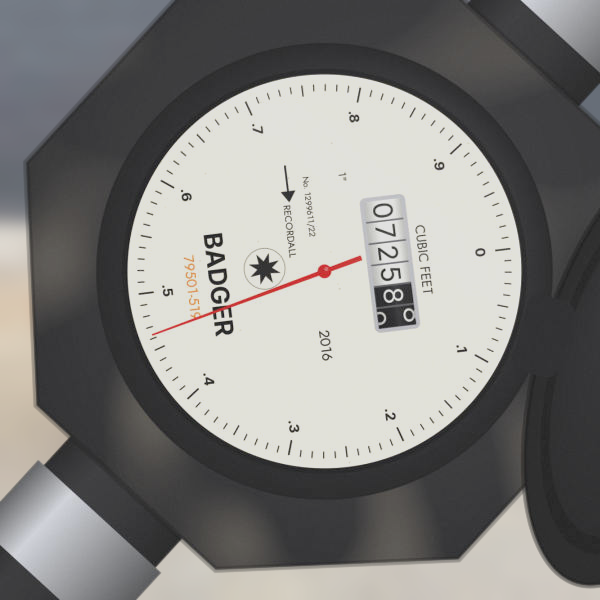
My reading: {"value": 72588.46, "unit": "ft³"}
